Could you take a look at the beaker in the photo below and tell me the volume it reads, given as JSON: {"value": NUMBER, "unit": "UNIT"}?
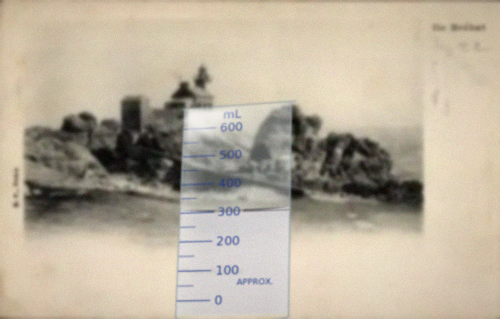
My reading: {"value": 300, "unit": "mL"}
